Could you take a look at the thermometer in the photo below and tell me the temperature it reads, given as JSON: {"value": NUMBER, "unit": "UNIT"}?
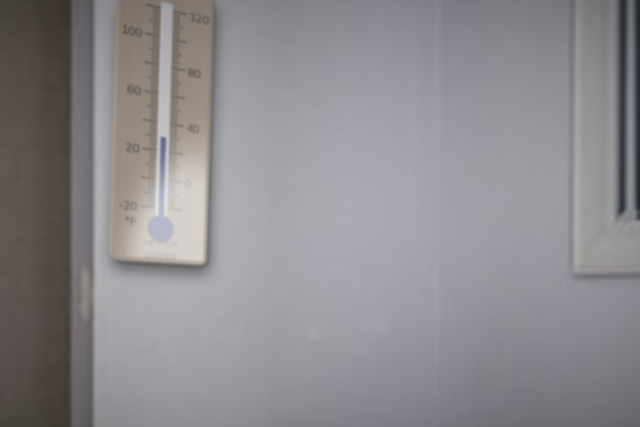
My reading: {"value": 30, "unit": "°F"}
